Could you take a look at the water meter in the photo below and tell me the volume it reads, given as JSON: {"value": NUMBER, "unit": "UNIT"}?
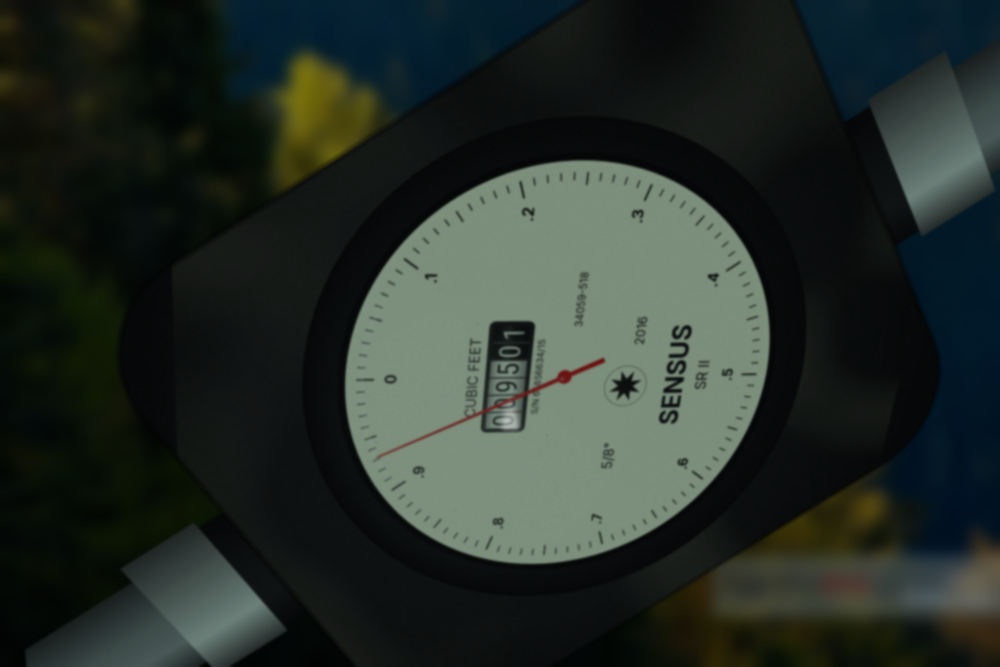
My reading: {"value": 9500.93, "unit": "ft³"}
